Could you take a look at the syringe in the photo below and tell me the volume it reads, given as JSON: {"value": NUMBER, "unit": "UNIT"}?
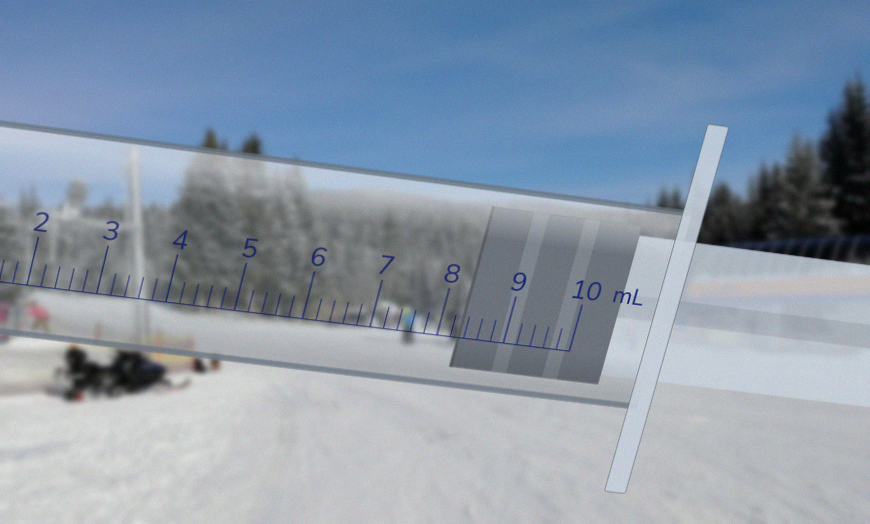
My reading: {"value": 8.3, "unit": "mL"}
